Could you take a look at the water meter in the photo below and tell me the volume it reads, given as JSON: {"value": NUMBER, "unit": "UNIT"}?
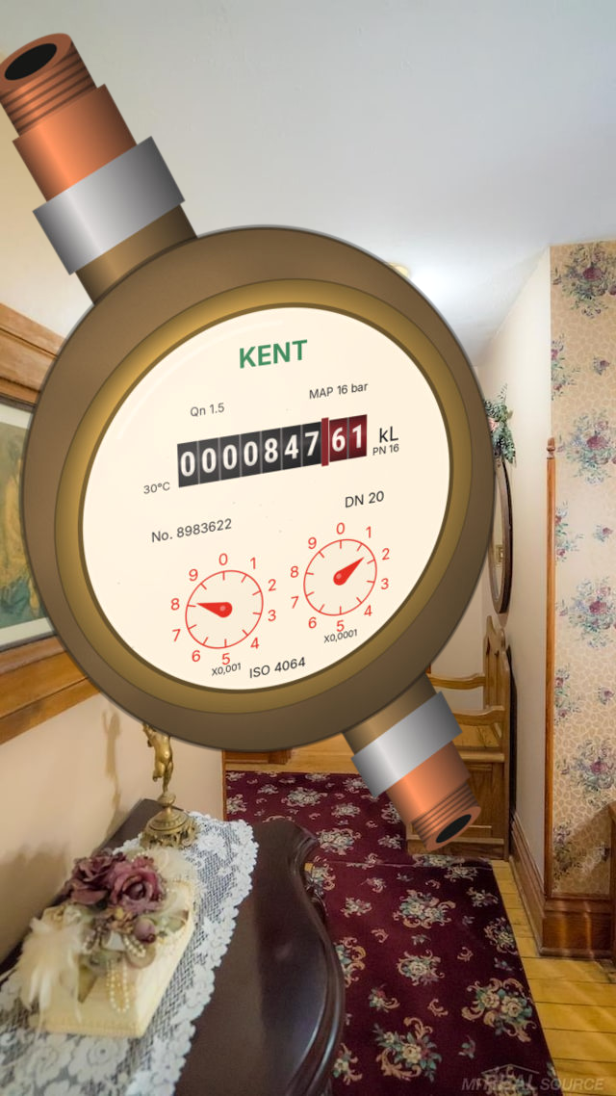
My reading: {"value": 847.6181, "unit": "kL"}
